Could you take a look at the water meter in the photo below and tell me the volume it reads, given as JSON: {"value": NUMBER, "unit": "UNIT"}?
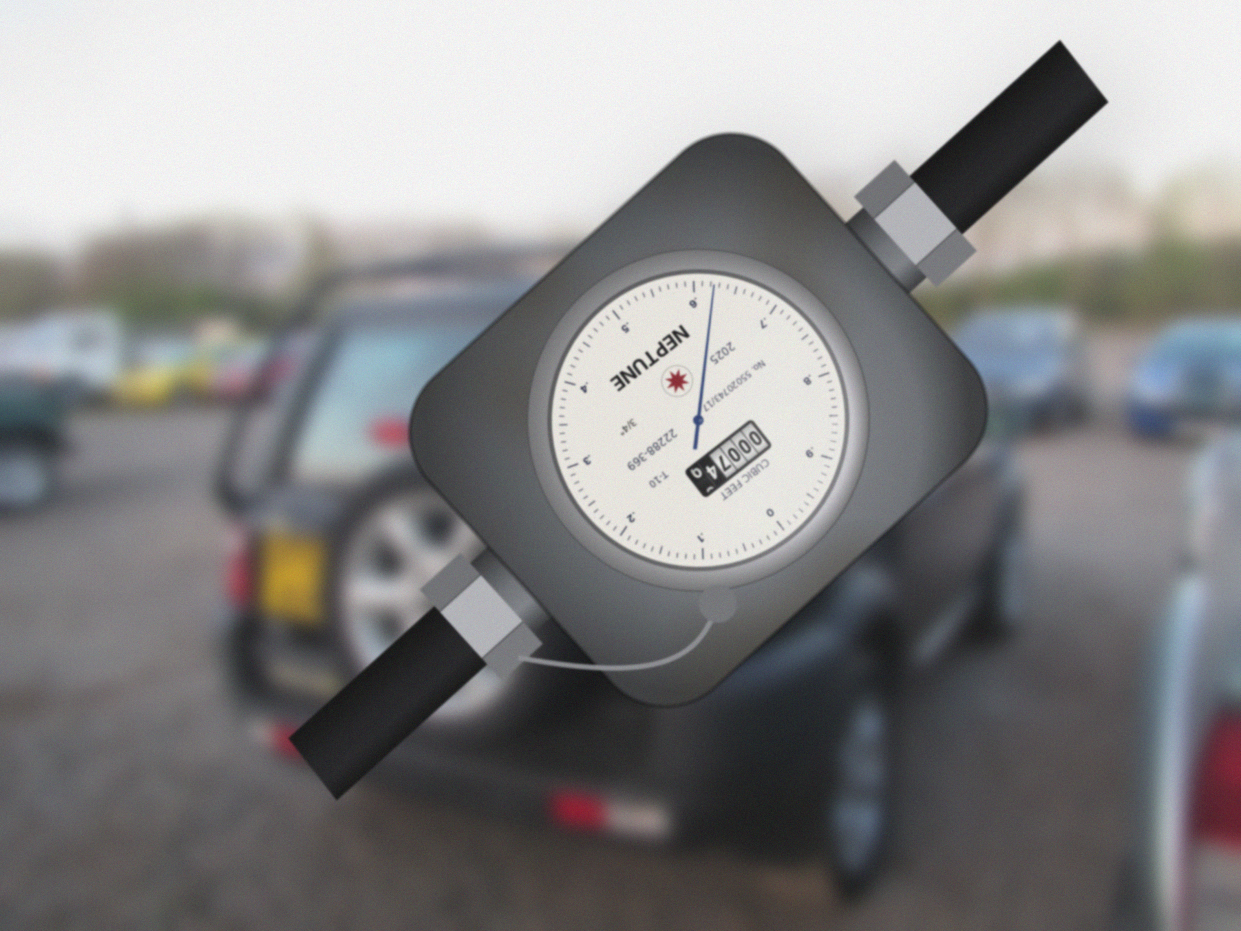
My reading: {"value": 748.62, "unit": "ft³"}
